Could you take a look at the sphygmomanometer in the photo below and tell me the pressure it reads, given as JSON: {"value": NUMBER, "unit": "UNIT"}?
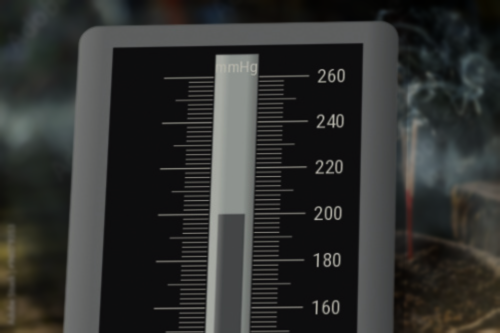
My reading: {"value": 200, "unit": "mmHg"}
